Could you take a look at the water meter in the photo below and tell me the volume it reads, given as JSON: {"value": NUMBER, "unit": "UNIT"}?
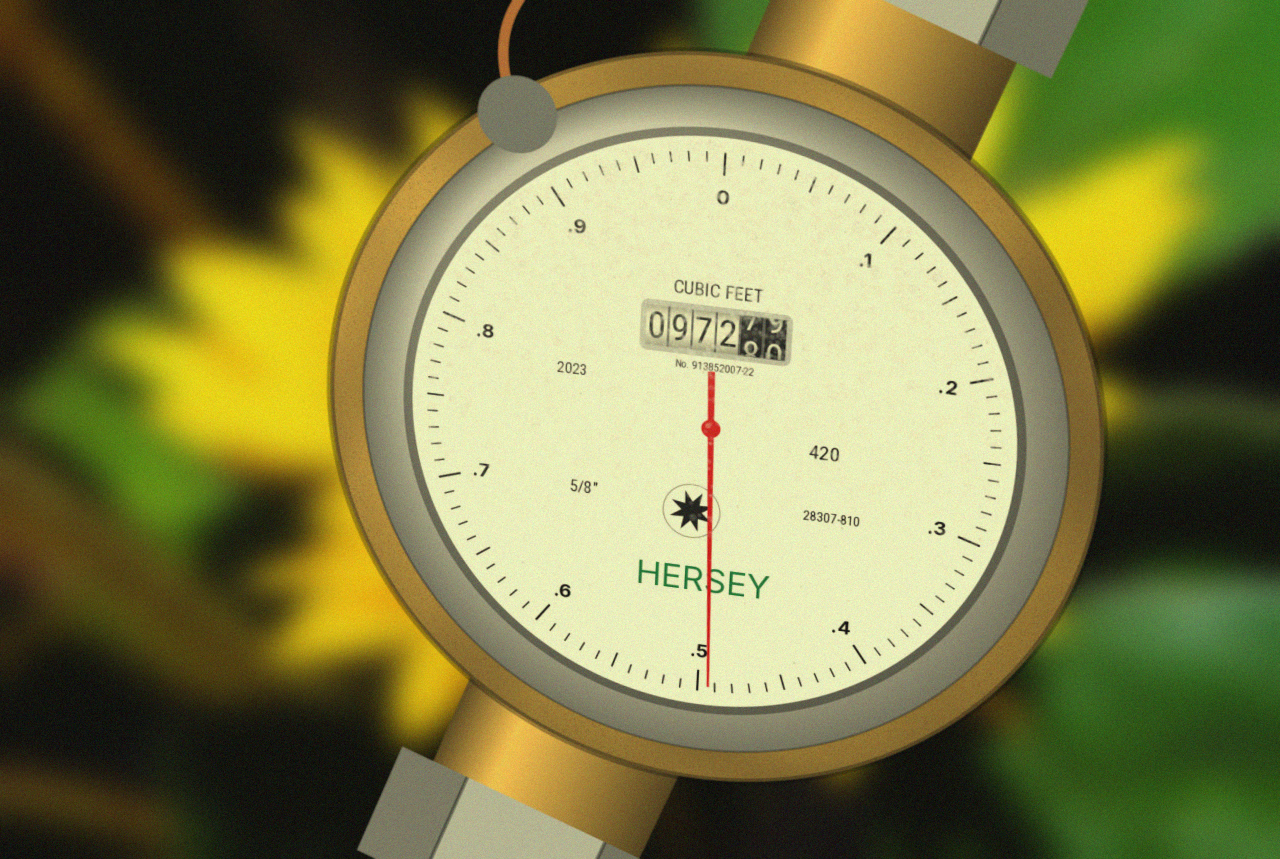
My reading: {"value": 97279.49, "unit": "ft³"}
